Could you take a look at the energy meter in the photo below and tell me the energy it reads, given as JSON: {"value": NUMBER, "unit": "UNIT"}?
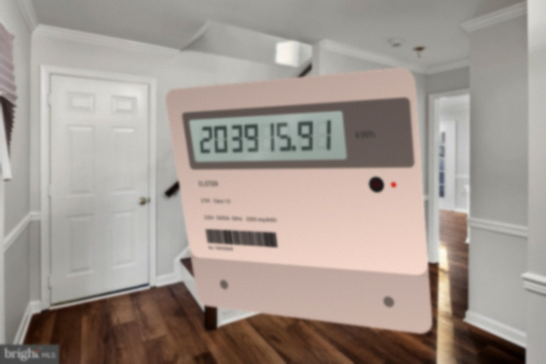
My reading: {"value": 203915.91, "unit": "kWh"}
